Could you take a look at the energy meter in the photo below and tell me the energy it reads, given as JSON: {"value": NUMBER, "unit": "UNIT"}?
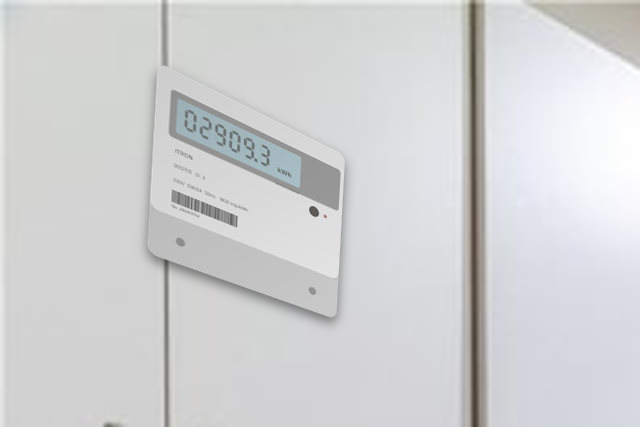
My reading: {"value": 2909.3, "unit": "kWh"}
